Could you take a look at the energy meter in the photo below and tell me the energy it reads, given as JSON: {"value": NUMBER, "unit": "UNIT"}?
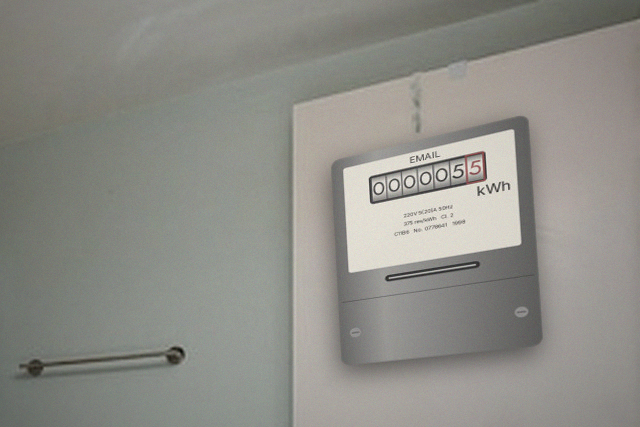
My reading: {"value": 5.5, "unit": "kWh"}
